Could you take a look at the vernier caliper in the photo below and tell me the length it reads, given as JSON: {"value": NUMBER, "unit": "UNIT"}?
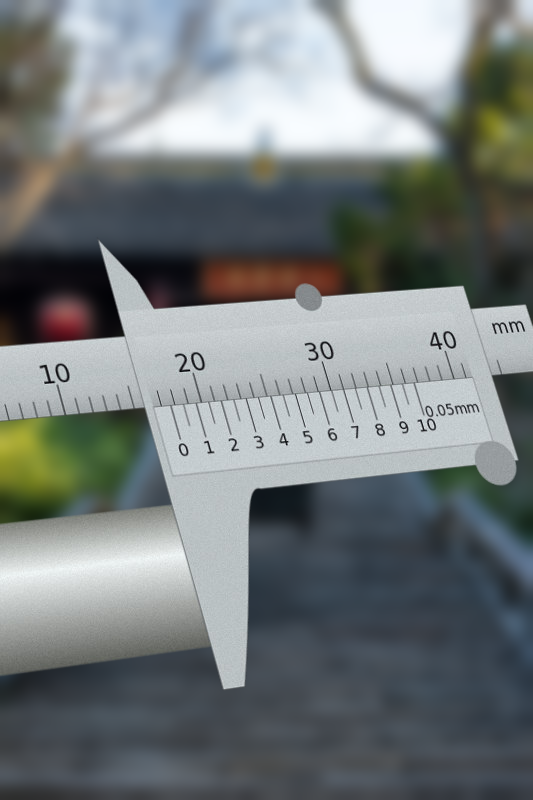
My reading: {"value": 17.7, "unit": "mm"}
